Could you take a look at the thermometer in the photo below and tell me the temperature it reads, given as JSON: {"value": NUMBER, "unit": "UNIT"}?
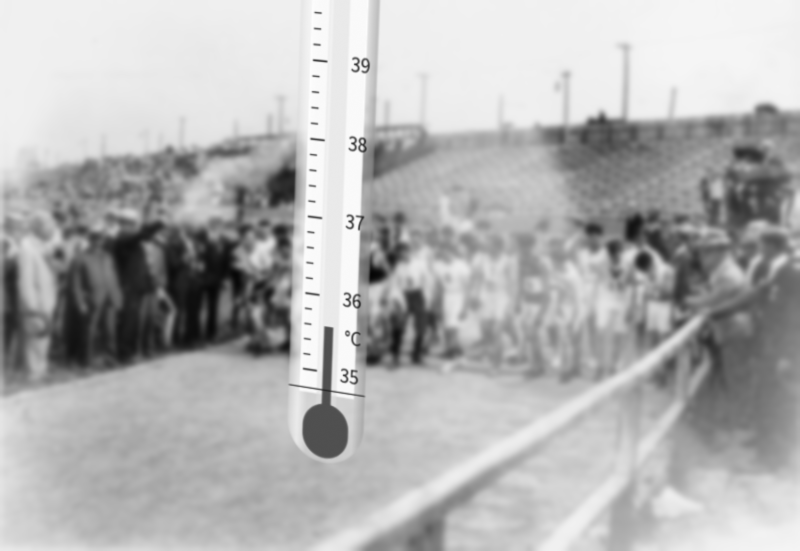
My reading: {"value": 35.6, "unit": "°C"}
